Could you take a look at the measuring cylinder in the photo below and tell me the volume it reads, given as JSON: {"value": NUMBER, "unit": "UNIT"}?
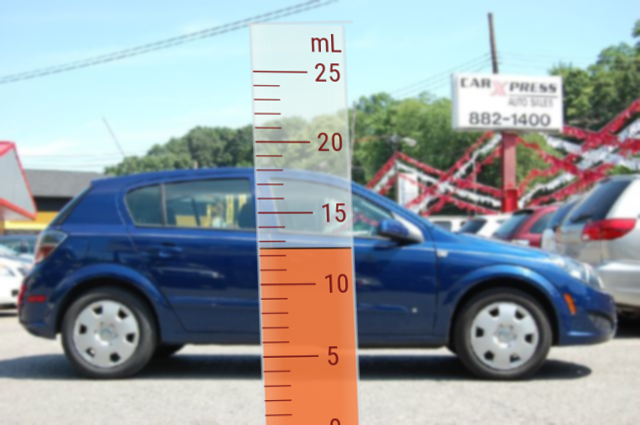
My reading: {"value": 12.5, "unit": "mL"}
